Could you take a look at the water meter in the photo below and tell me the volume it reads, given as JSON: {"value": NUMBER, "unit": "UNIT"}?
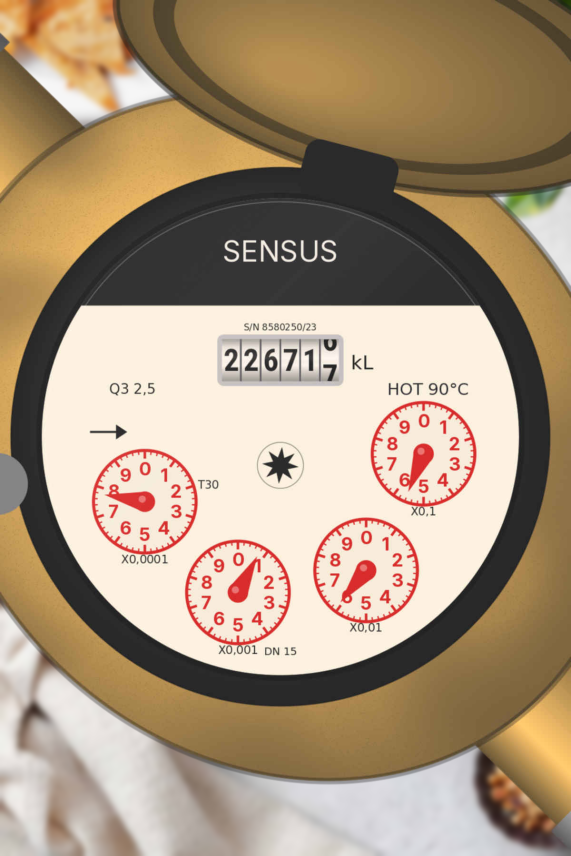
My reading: {"value": 226716.5607, "unit": "kL"}
